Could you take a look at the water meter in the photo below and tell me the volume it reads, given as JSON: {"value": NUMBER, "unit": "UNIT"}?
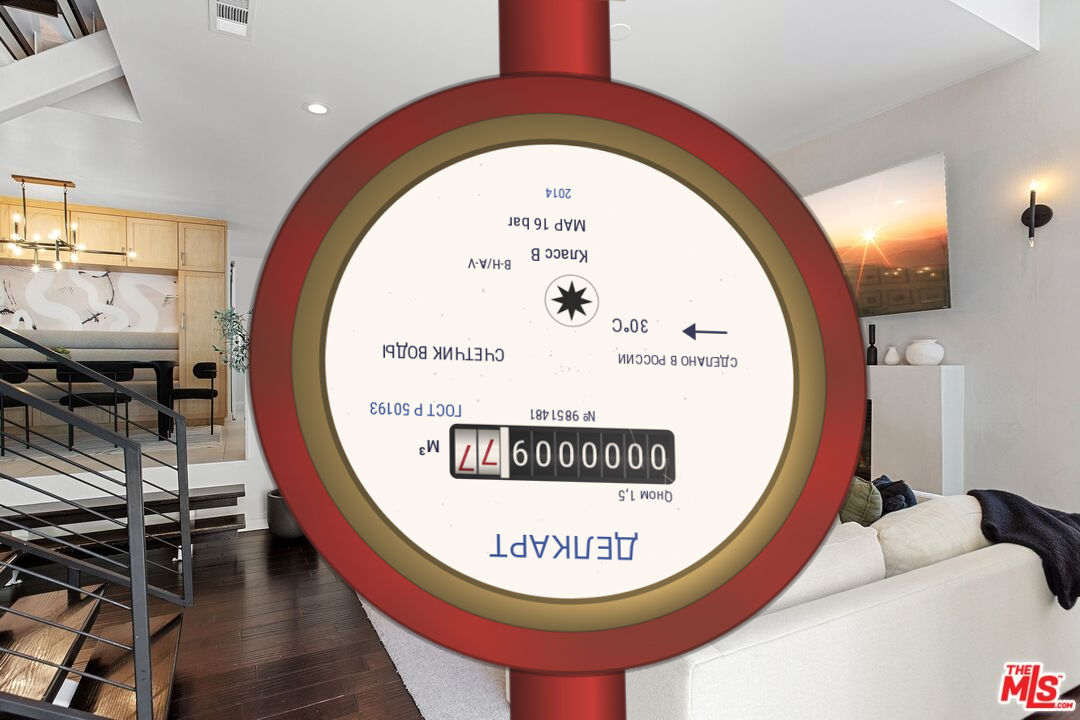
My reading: {"value": 9.77, "unit": "m³"}
